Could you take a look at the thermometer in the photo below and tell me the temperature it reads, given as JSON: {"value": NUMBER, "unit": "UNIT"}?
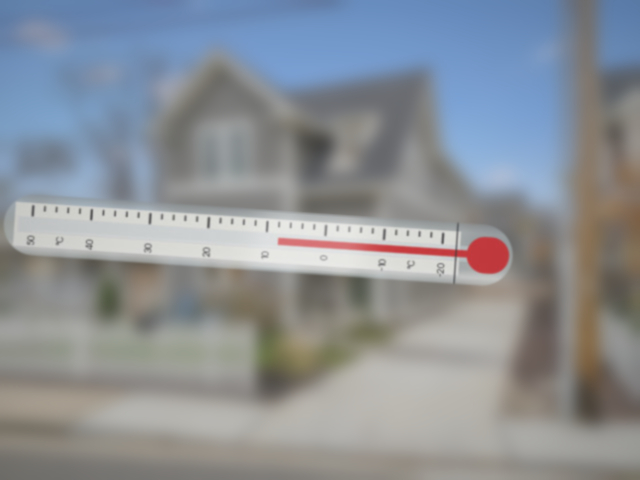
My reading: {"value": 8, "unit": "°C"}
